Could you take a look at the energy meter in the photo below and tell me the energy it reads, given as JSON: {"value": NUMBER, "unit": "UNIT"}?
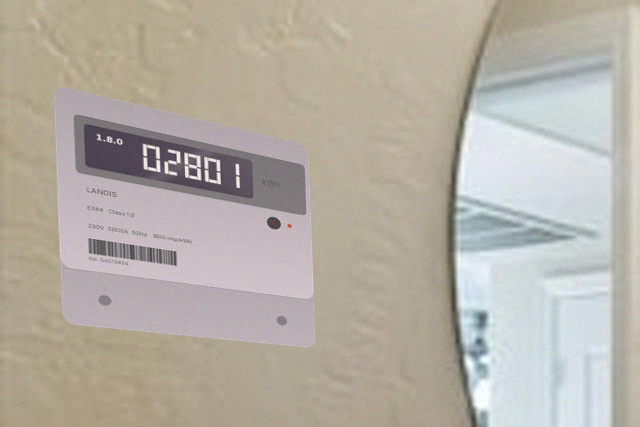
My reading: {"value": 2801, "unit": "kWh"}
